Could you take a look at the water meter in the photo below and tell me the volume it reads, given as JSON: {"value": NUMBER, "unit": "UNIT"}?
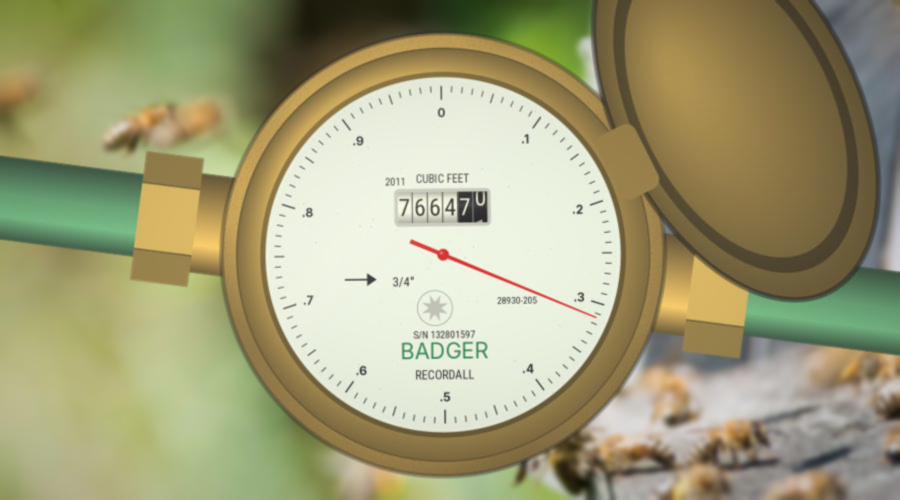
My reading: {"value": 766470.31, "unit": "ft³"}
